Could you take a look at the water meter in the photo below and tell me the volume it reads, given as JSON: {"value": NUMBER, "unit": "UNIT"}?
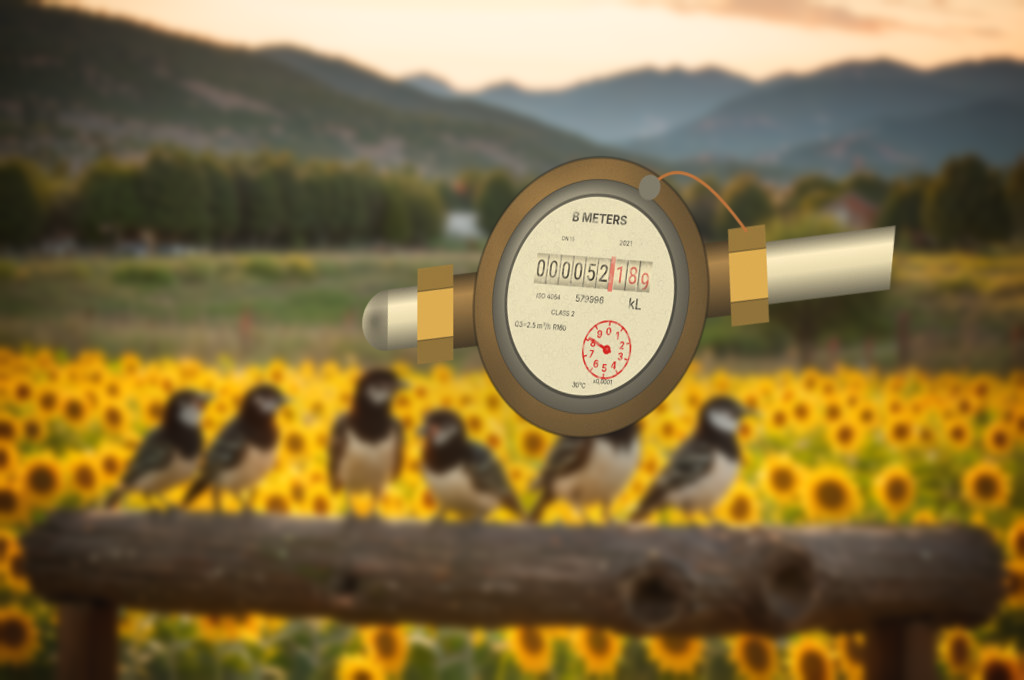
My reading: {"value": 52.1888, "unit": "kL"}
